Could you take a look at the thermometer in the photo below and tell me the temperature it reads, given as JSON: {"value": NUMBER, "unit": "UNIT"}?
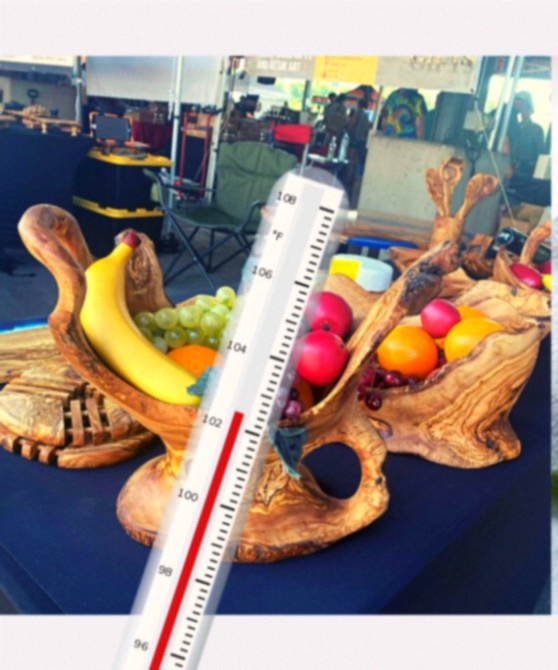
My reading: {"value": 102.4, "unit": "°F"}
